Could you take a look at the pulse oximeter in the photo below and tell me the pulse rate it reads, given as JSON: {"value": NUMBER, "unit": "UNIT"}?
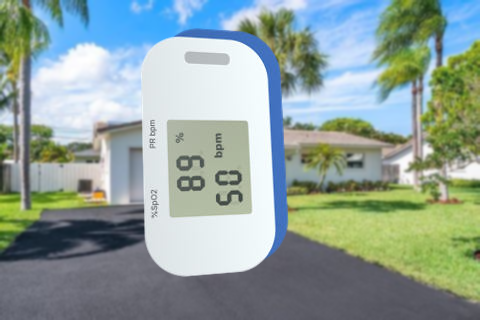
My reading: {"value": 50, "unit": "bpm"}
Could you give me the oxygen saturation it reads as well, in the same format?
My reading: {"value": 89, "unit": "%"}
